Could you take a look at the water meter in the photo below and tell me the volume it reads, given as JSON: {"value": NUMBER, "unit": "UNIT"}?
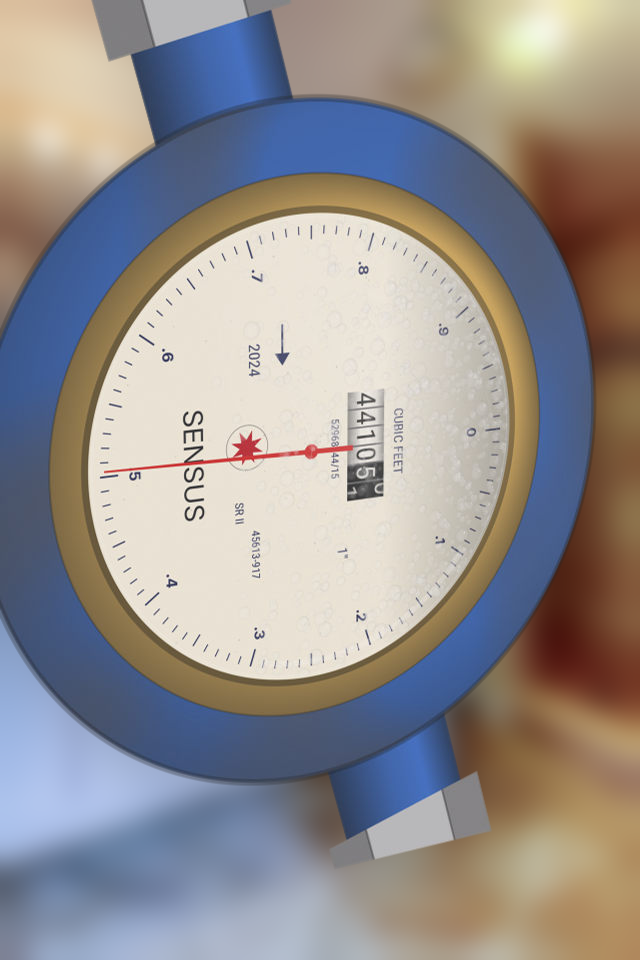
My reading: {"value": 441050.50, "unit": "ft³"}
